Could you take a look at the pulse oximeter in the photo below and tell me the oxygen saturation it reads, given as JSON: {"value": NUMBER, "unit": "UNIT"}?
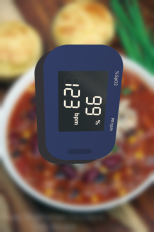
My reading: {"value": 99, "unit": "%"}
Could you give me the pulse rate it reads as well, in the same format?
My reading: {"value": 123, "unit": "bpm"}
